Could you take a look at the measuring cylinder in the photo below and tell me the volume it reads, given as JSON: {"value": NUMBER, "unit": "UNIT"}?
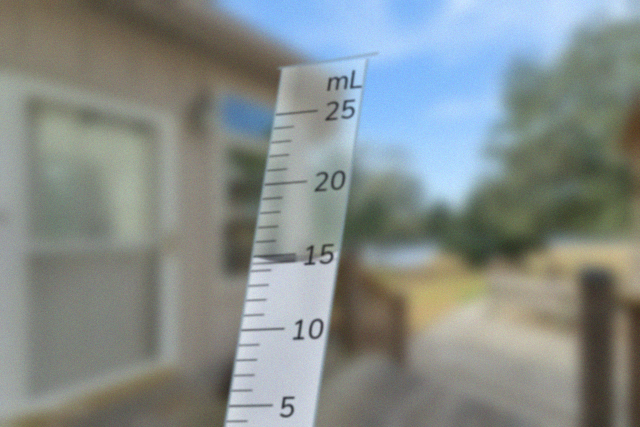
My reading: {"value": 14.5, "unit": "mL"}
